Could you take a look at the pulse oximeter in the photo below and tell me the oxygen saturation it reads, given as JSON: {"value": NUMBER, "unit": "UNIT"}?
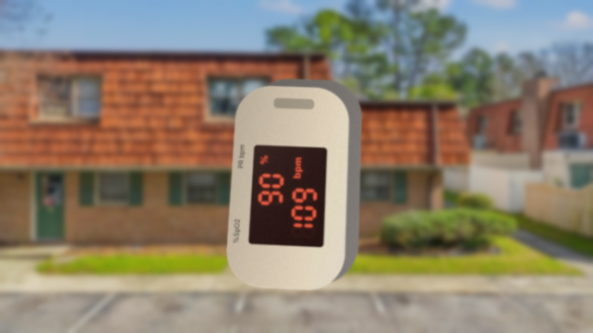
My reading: {"value": 90, "unit": "%"}
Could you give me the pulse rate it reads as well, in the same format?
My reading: {"value": 109, "unit": "bpm"}
